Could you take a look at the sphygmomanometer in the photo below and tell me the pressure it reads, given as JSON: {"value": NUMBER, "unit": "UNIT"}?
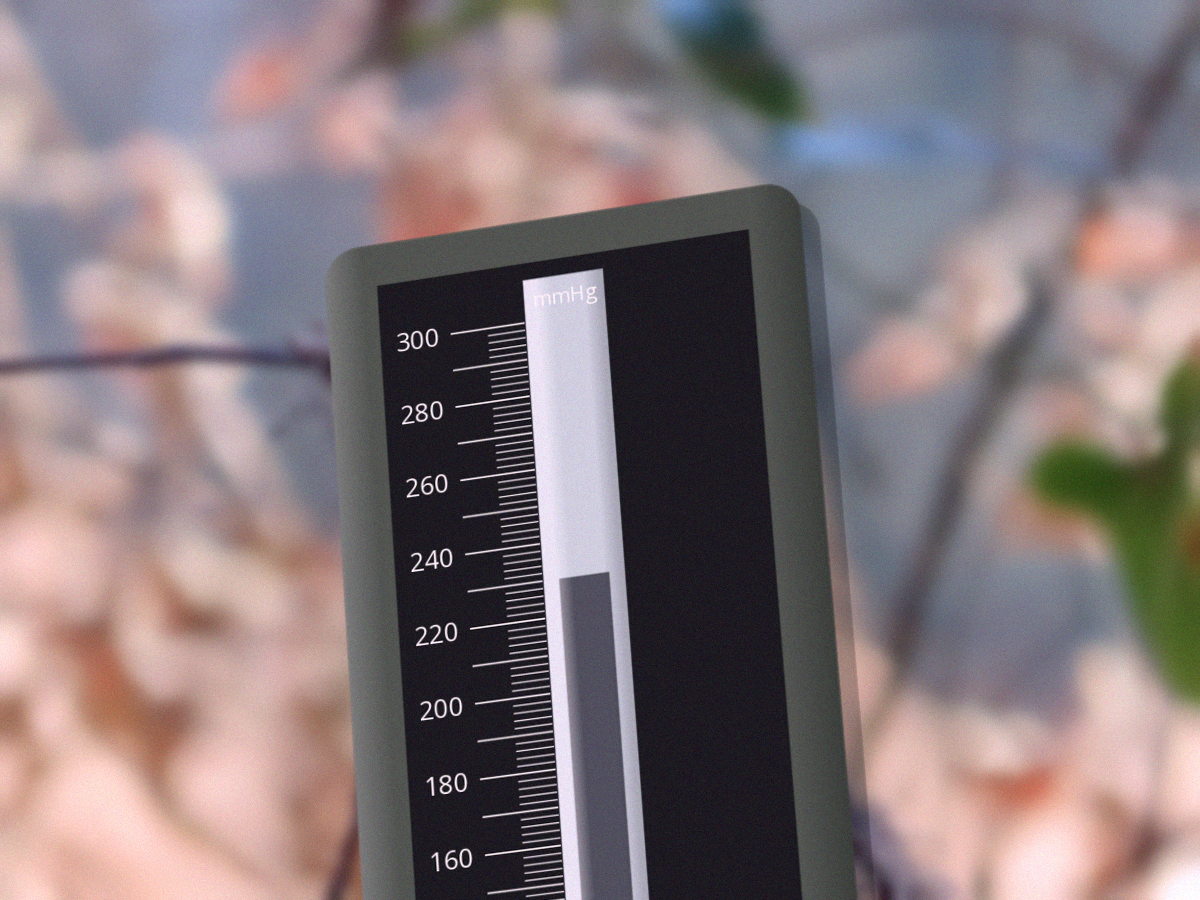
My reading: {"value": 230, "unit": "mmHg"}
